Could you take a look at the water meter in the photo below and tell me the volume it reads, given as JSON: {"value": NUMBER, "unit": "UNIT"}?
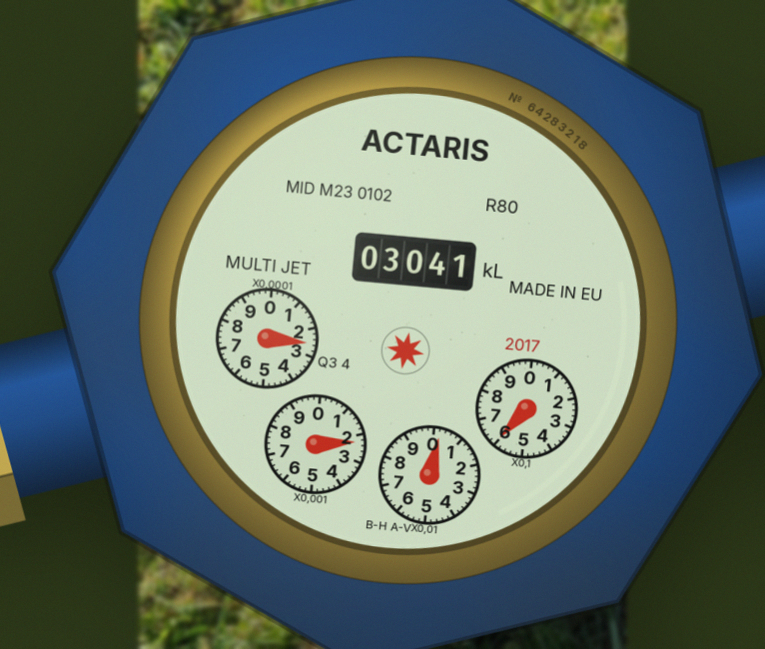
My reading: {"value": 3041.6022, "unit": "kL"}
